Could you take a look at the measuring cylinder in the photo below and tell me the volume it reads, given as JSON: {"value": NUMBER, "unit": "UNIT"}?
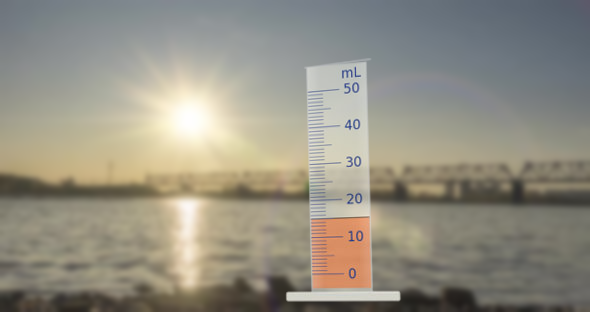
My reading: {"value": 15, "unit": "mL"}
